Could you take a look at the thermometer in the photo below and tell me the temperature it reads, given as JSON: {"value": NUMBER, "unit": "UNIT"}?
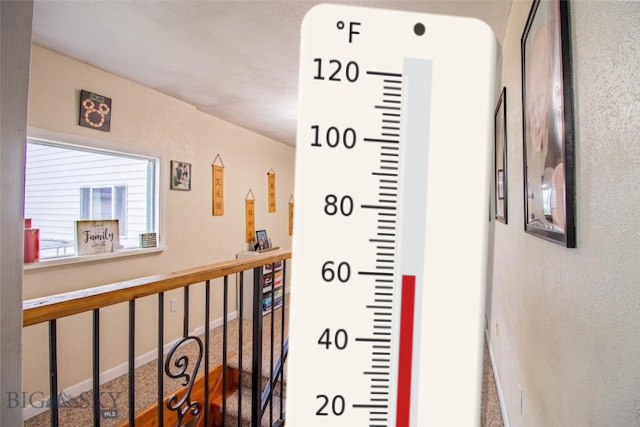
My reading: {"value": 60, "unit": "°F"}
